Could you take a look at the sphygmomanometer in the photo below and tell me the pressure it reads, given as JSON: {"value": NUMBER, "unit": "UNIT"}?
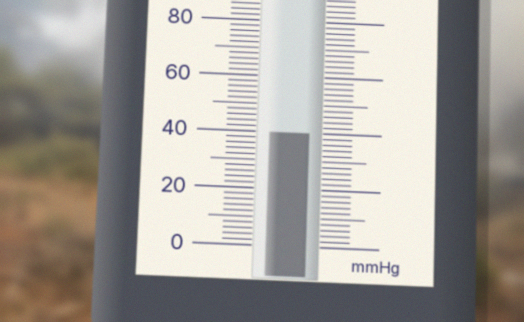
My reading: {"value": 40, "unit": "mmHg"}
